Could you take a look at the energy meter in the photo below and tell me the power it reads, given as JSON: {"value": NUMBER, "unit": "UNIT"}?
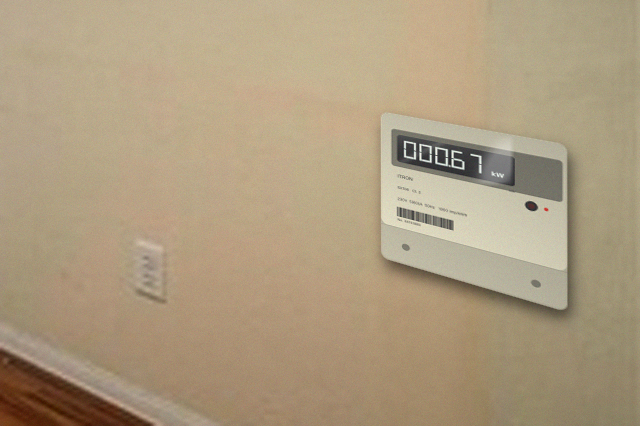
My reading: {"value": 0.67, "unit": "kW"}
